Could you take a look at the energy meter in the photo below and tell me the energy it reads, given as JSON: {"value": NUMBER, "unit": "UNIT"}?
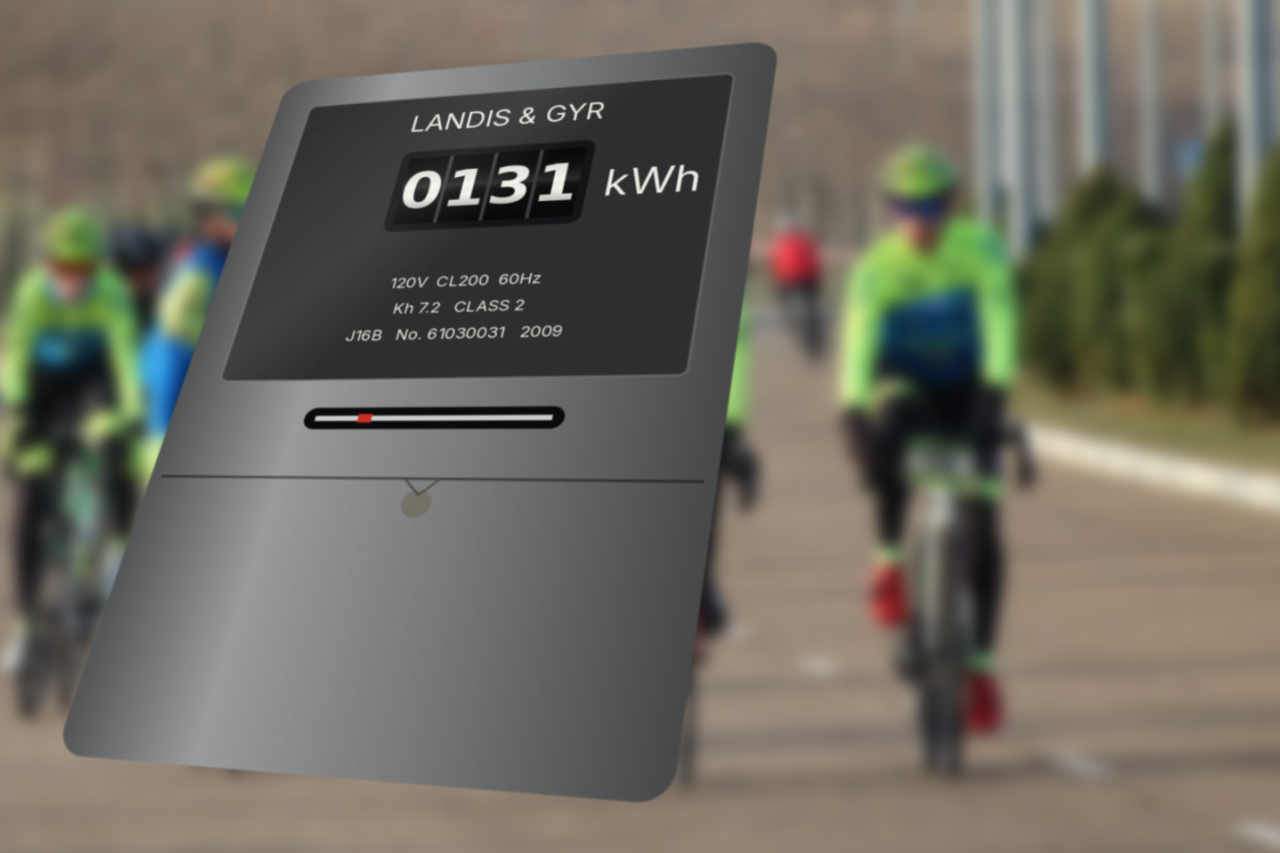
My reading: {"value": 131, "unit": "kWh"}
